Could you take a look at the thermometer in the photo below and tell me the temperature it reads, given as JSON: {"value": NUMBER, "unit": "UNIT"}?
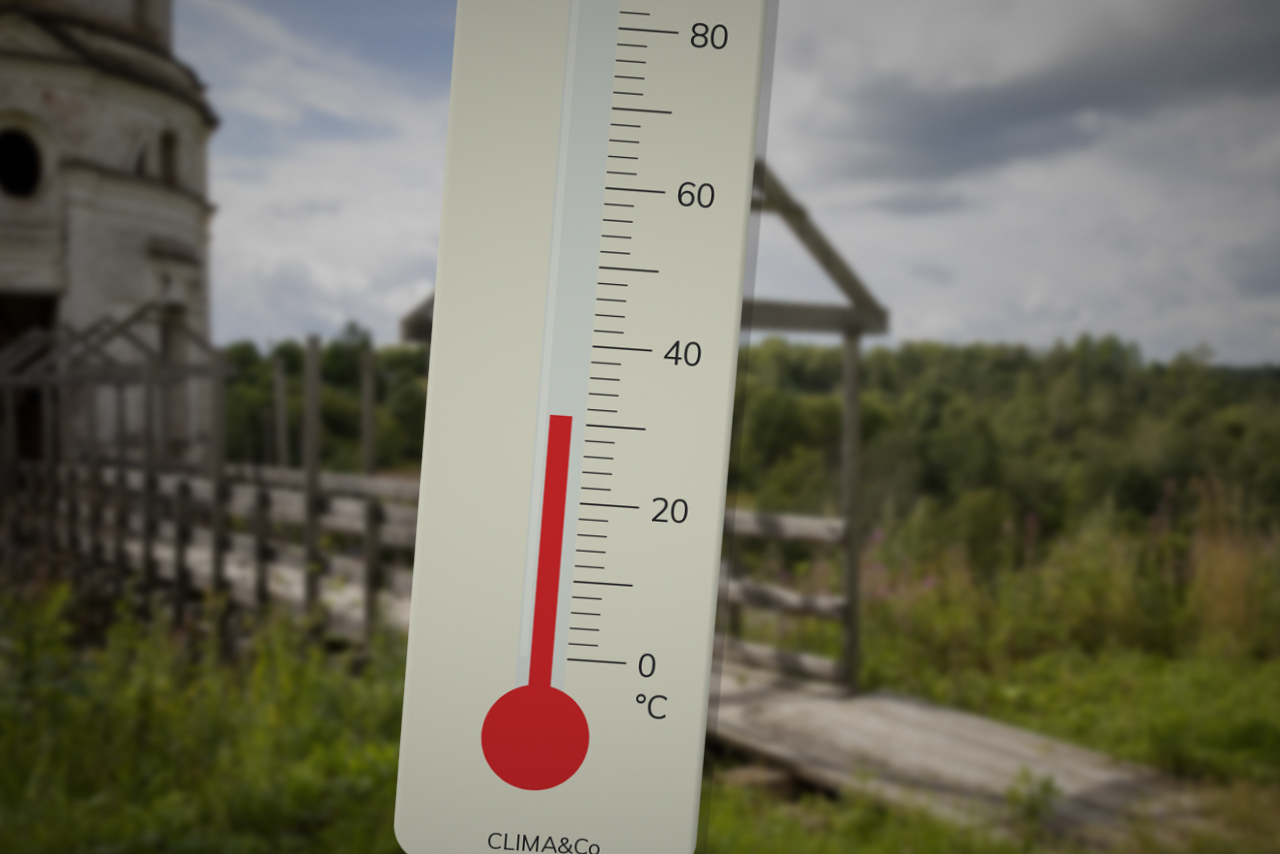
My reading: {"value": 31, "unit": "°C"}
